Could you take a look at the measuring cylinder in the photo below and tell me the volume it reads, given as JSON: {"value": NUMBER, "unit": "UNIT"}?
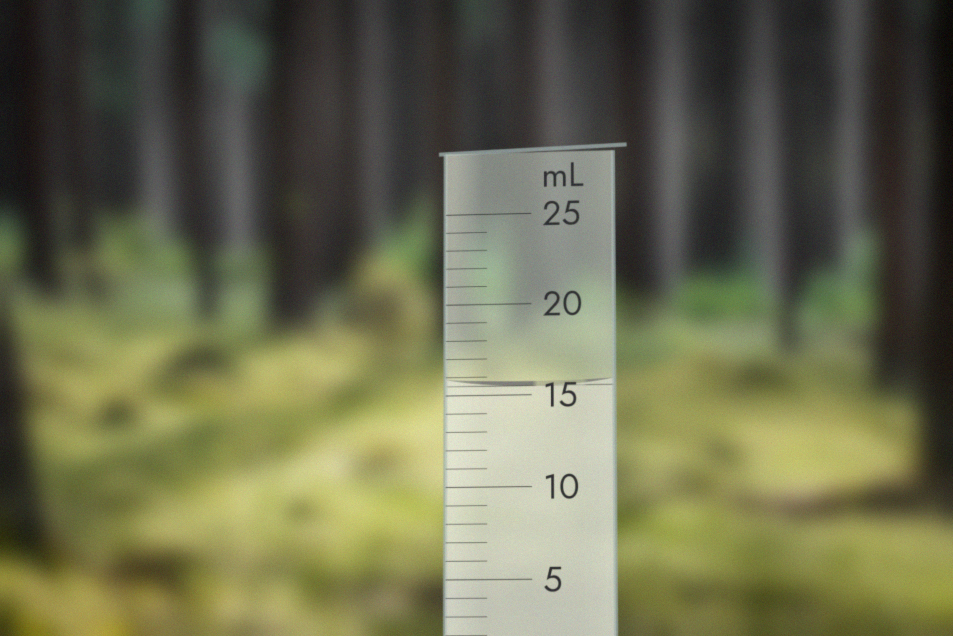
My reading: {"value": 15.5, "unit": "mL"}
